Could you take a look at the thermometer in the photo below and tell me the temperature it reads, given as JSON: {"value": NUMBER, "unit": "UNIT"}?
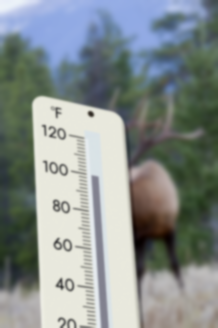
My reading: {"value": 100, "unit": "°F"}
